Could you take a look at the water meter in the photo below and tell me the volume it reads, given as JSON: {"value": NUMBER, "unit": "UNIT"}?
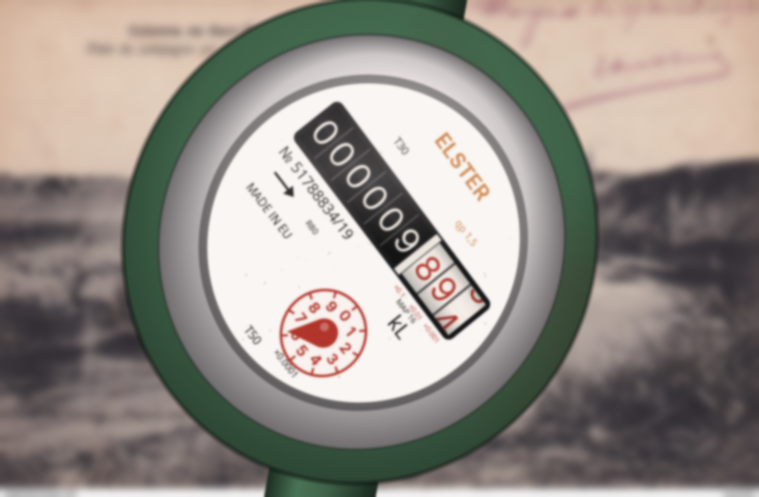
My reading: {"value": 9.8936, "unit": "kL"}
